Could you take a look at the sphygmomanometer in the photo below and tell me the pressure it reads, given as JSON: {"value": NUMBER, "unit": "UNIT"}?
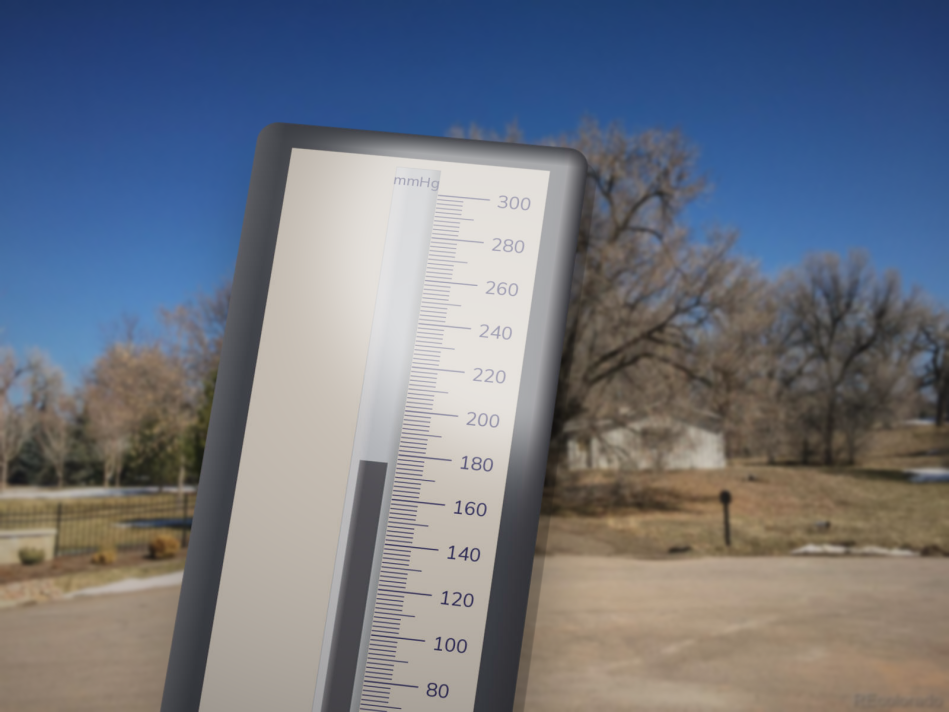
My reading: {"value": 176, "unit": "mmHg"}
